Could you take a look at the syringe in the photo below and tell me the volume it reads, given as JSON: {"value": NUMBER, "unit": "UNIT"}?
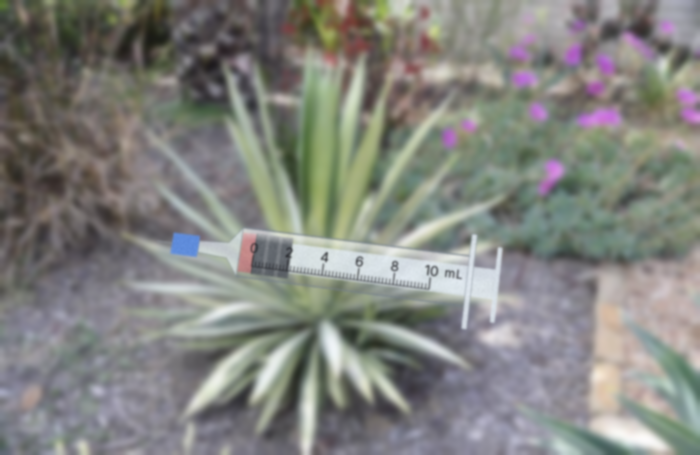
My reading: {"value": 0, "unit": "mL"}
